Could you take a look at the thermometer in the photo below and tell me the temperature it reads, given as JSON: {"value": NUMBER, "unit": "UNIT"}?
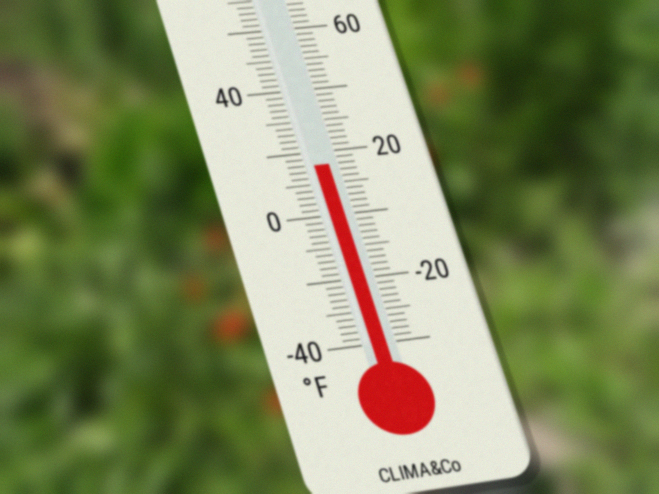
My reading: {"value": 16, "unit": "°F"}
